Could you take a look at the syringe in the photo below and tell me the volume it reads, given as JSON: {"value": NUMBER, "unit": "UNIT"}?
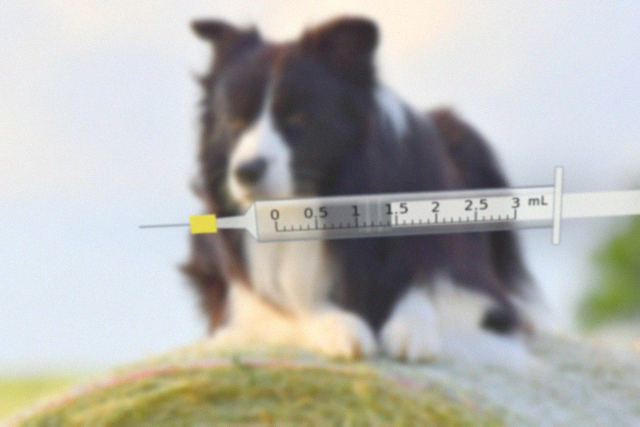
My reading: {"value": 1, "unit": "mL"}
